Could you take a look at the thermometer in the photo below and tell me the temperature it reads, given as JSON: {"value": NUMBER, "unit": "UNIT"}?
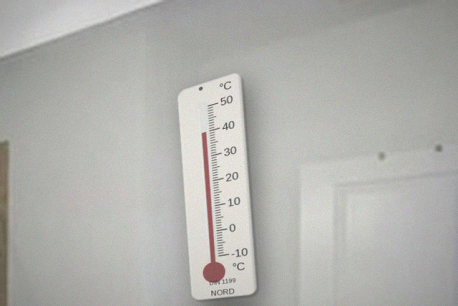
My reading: {"value": 40, "unit": "°C"}
